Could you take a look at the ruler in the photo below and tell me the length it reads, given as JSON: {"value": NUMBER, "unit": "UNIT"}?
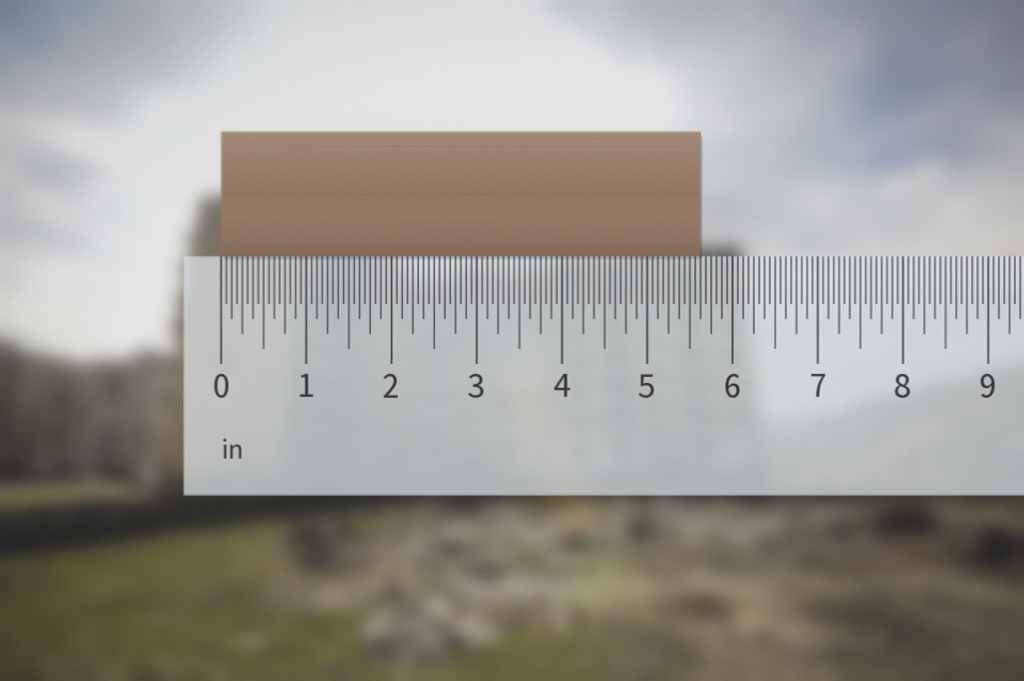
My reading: {"value": 5.625, "unit": "in"}
